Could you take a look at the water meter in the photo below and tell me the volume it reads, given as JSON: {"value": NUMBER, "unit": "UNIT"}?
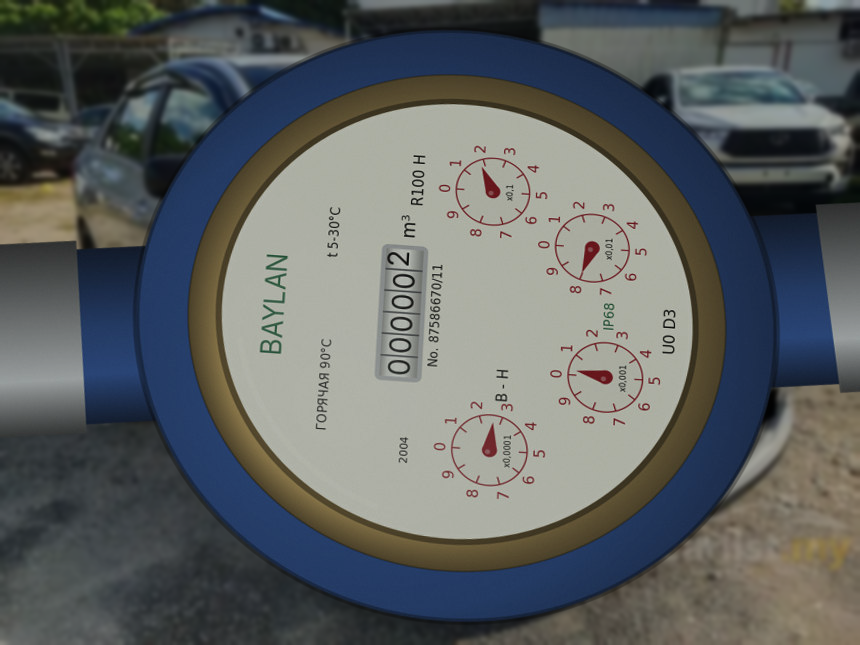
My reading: {"value": 2.1802, "unit": "m³"}
